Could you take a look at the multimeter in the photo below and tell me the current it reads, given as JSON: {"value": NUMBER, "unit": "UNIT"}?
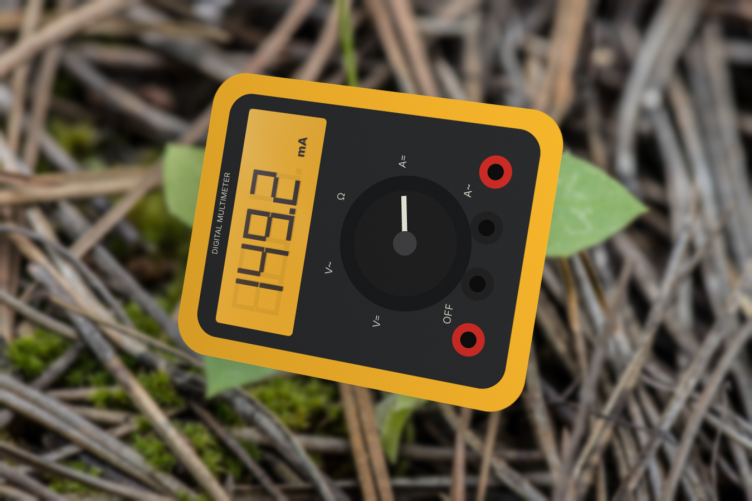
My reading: {"value": 149.2, "unit": "mA"}
